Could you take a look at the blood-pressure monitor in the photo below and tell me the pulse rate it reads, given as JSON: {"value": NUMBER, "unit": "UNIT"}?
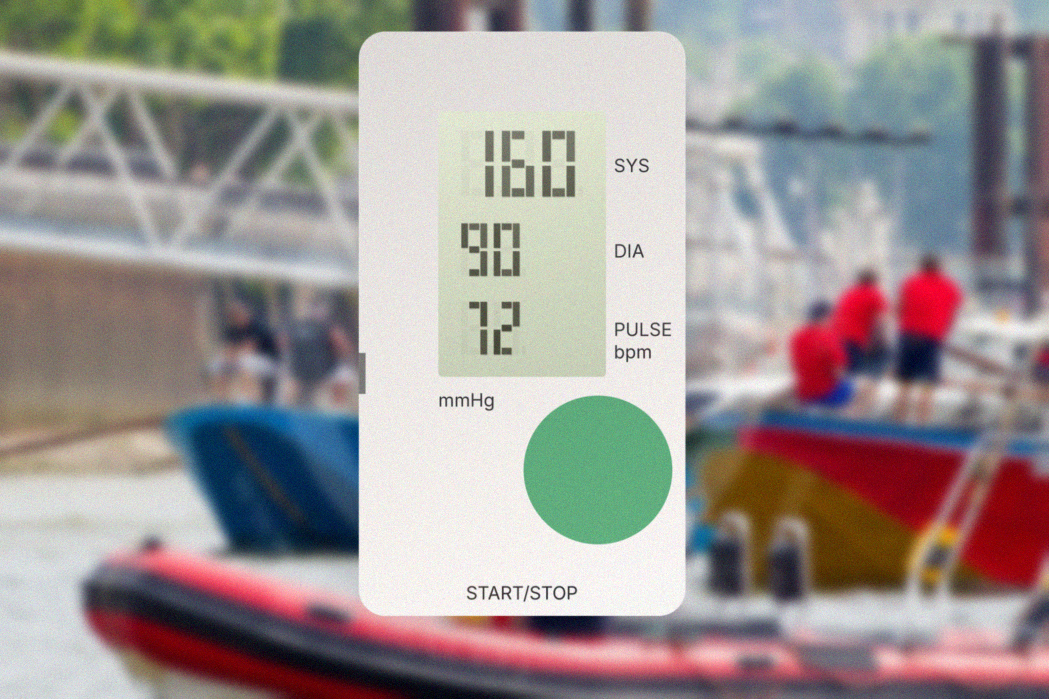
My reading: {"value": 72, "unit": "bpm"}
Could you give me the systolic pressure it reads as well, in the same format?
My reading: {"value": 160, "unit": "mmHg"}
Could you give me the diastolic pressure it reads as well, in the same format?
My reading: {"value": 90, "unit": "mmHg"}
